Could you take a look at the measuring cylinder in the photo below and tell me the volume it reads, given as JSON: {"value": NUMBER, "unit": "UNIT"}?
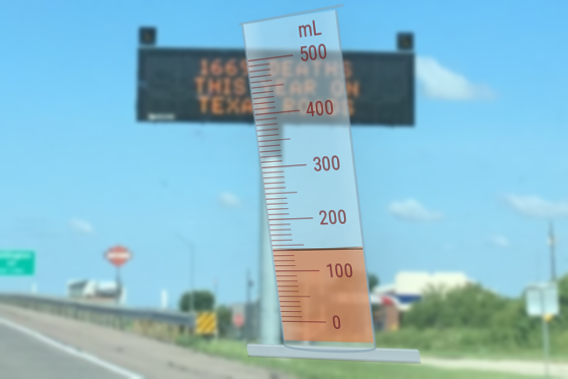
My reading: {"value": 140, "unit": "mL"}
